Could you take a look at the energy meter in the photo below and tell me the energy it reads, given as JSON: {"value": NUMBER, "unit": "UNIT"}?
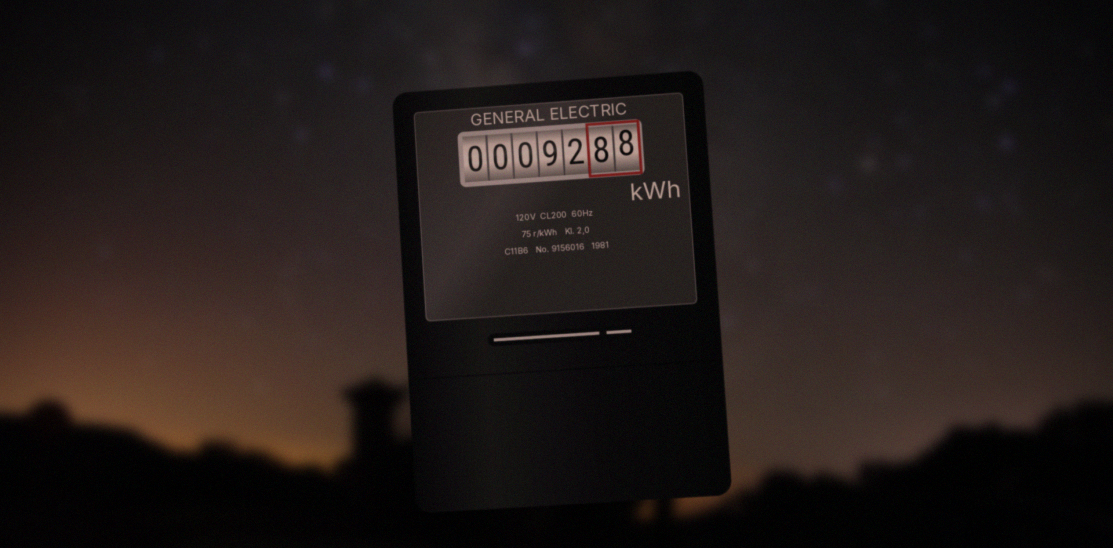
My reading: {"value": 92.88, "unit": "kWh"}
